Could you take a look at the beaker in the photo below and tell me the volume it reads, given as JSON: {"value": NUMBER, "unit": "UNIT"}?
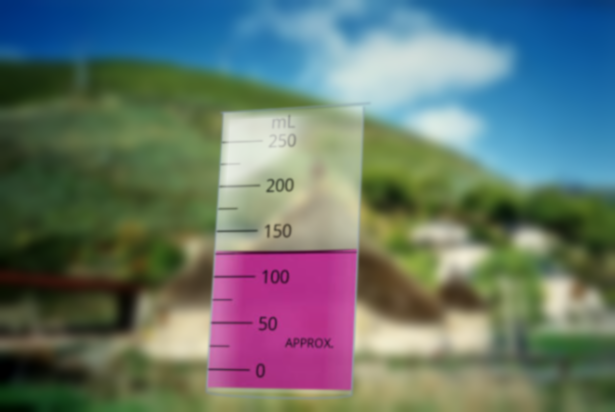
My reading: {"value": 125, "unit": "mL"}
